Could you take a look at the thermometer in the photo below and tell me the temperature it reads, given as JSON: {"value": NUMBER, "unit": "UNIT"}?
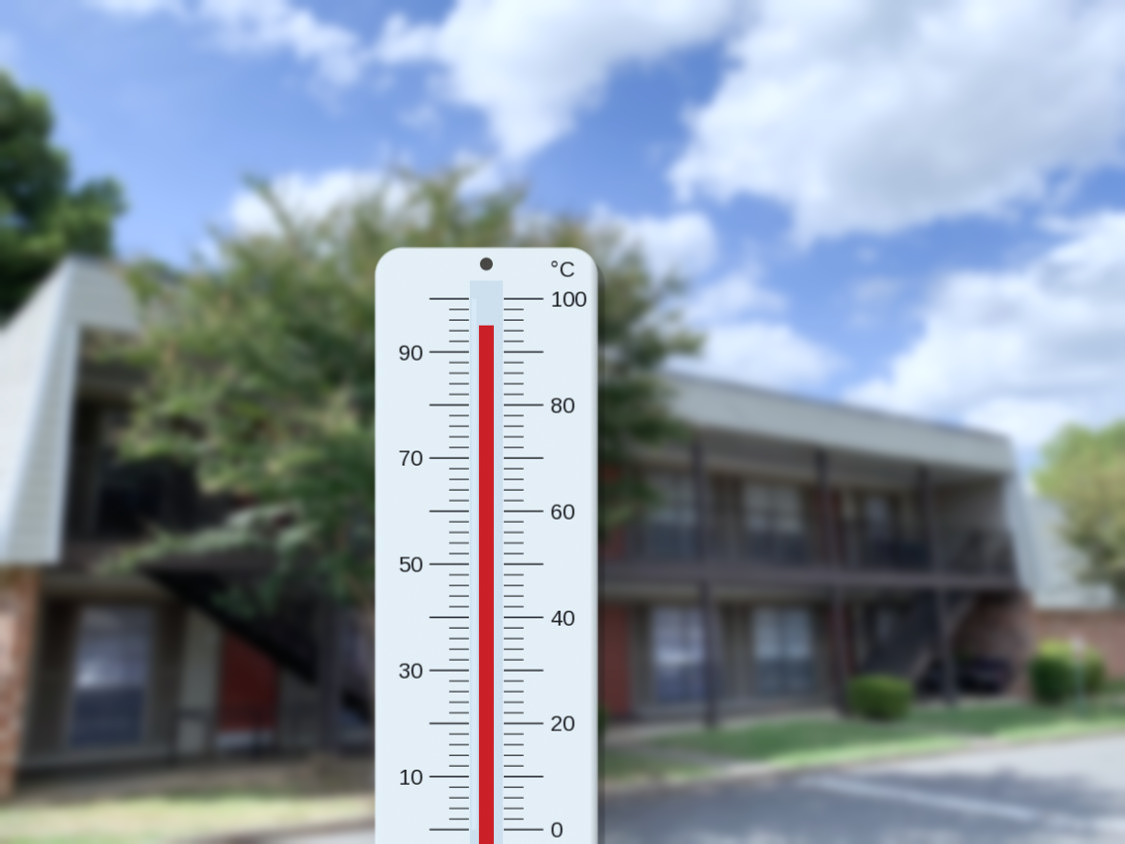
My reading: {"value": 95, "unit": "°C"}
